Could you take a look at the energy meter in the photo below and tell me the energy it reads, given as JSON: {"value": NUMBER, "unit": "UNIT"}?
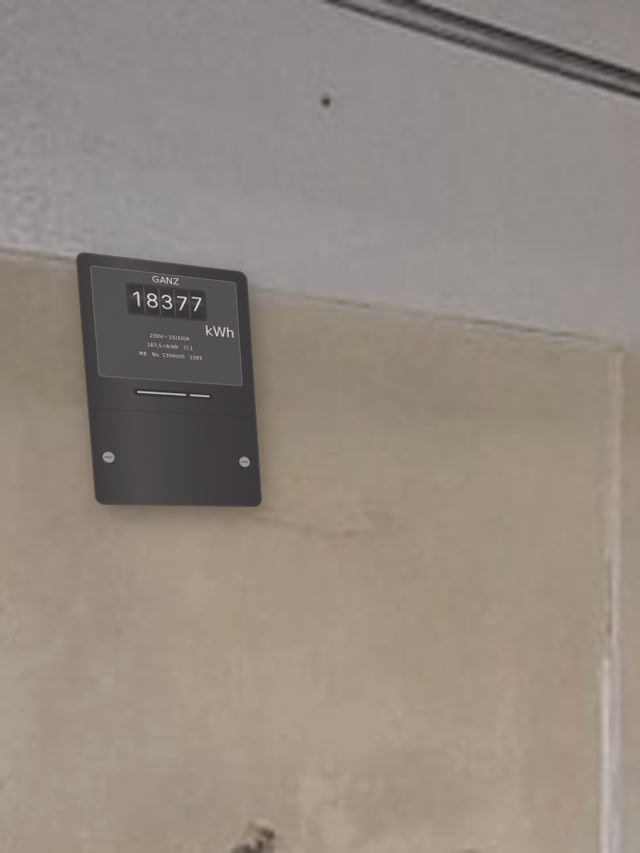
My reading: {"value": 18377, "unit": "kWh"}
